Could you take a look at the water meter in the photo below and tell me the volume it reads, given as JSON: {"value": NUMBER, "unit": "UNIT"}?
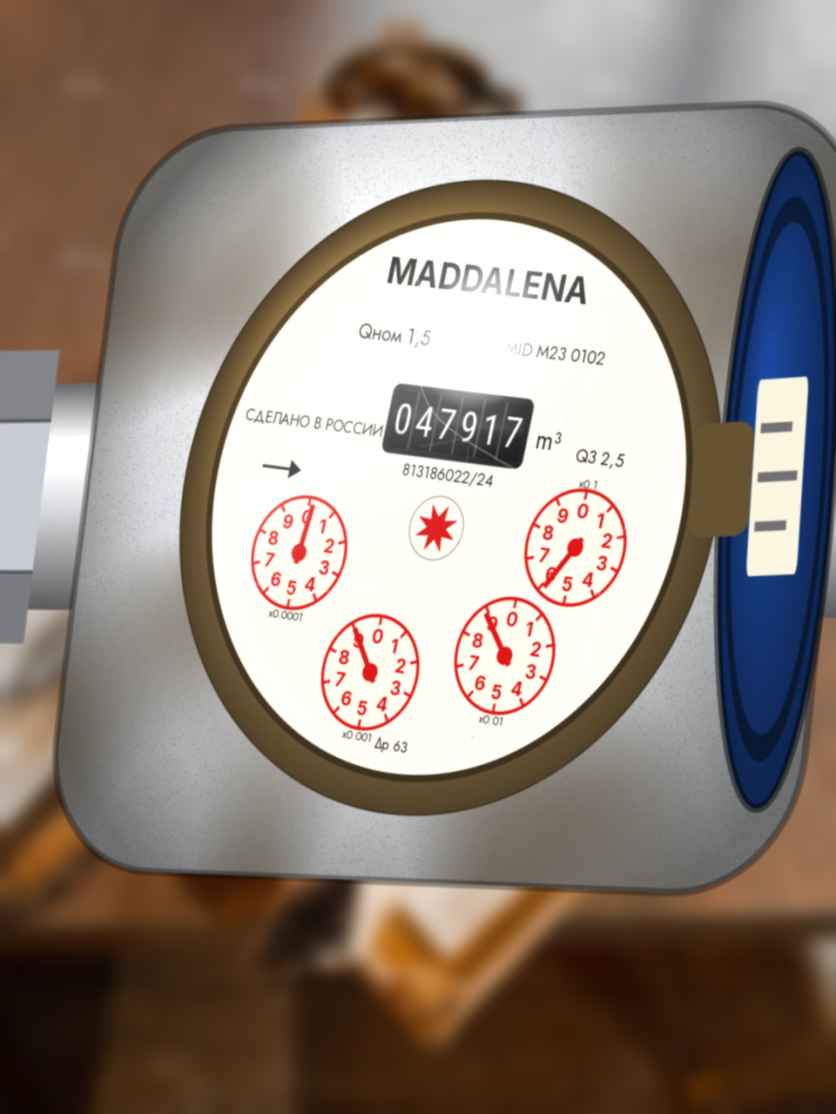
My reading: {"value": 47917.5890, "unit": "m³"}
